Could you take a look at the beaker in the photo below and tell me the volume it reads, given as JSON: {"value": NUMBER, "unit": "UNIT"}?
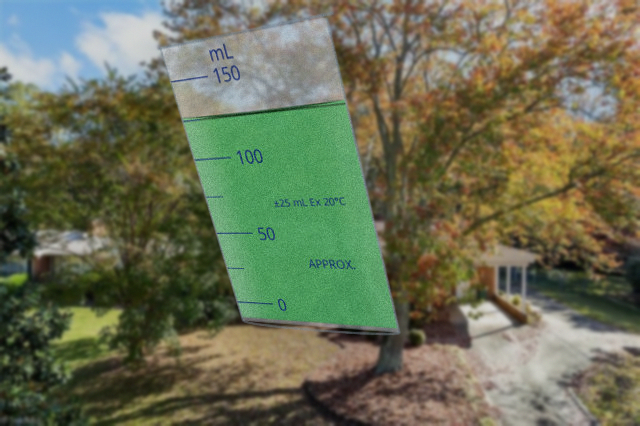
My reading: {"value": 125, "unit": "mL"}
